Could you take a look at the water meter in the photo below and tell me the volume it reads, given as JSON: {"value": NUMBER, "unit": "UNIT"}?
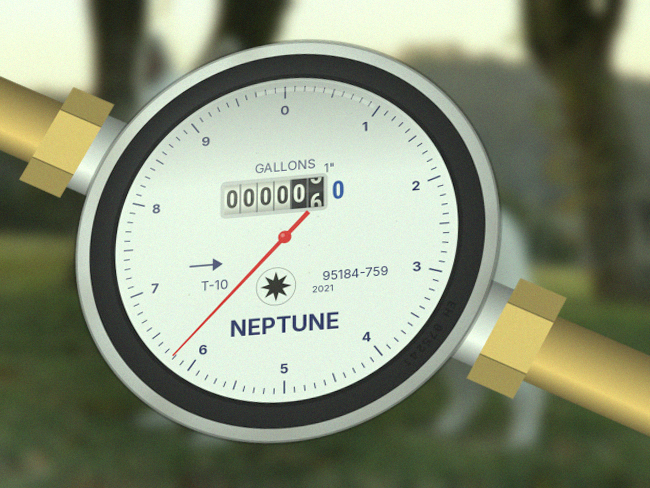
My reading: {"value": 56.2, "unit": "gal"}
